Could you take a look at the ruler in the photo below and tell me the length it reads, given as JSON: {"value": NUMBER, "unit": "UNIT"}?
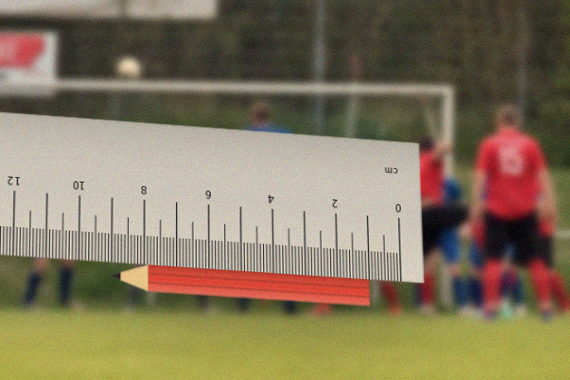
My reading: {"value": 8, "unit": "cm"}
